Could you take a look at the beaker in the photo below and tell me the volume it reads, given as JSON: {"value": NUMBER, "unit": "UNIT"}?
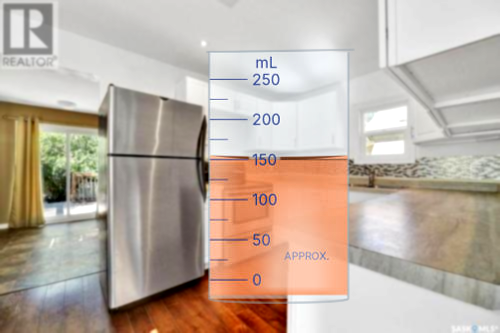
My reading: {"value": 150, "unit": "mL"}
